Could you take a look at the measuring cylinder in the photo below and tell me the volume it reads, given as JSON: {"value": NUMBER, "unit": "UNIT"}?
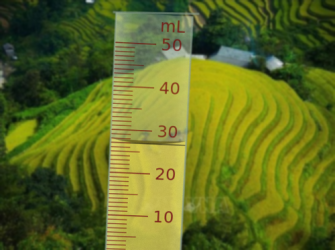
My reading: {"value": 27, "unit": "mL"}
